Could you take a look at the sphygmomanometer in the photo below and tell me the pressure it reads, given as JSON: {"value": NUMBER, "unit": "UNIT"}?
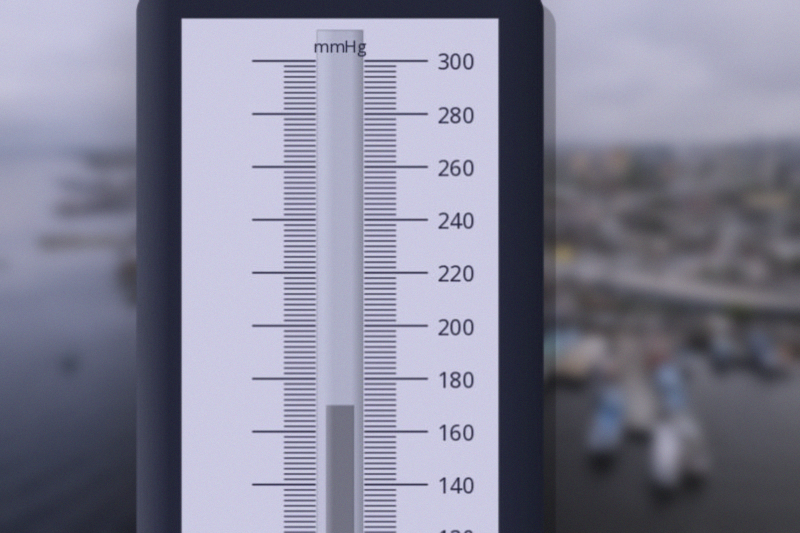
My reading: {"value": 170, "unit": "mmHg"}
